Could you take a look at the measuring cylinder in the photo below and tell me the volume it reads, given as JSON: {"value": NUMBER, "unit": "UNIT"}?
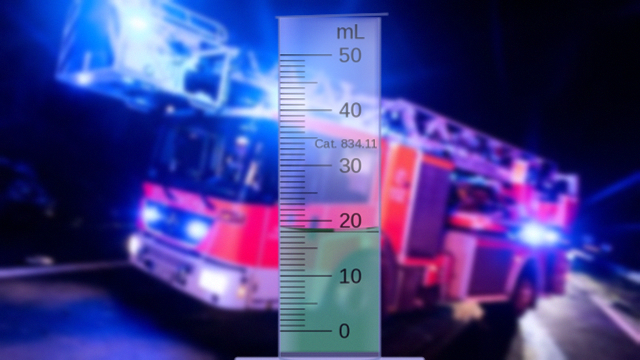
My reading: {"value": 18, "unit": "mL"}
